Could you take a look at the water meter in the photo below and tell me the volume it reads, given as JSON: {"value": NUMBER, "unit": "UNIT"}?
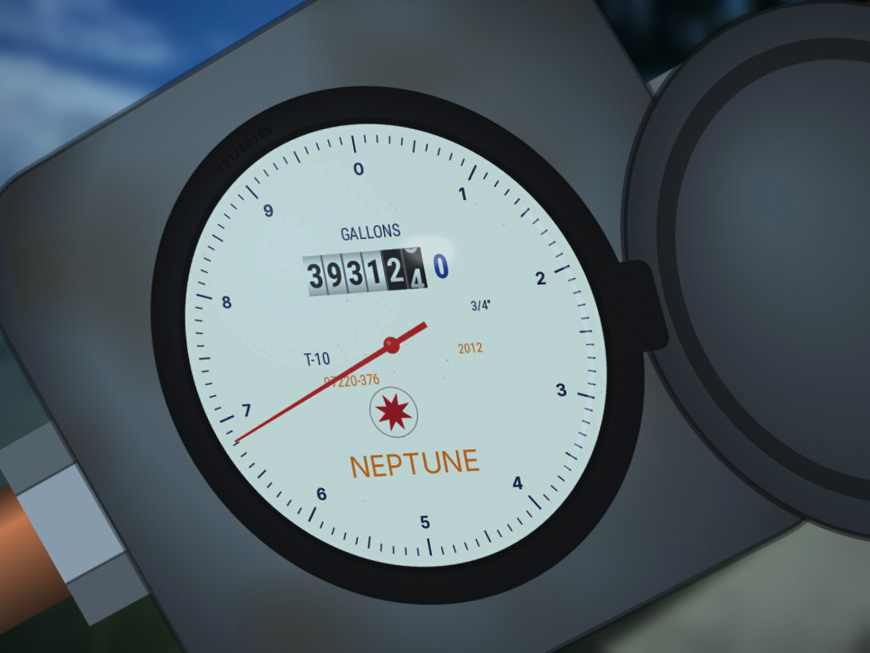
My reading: {"value": 3931236.8, "unit": "gal"}
